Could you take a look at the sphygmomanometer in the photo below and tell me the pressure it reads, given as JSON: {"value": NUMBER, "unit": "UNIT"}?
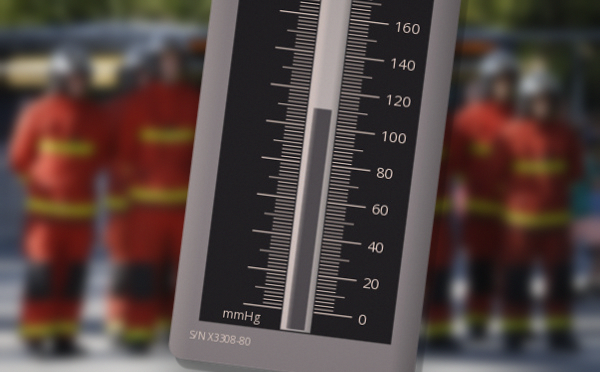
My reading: {"value": 110, "unit": "mmHg"}
